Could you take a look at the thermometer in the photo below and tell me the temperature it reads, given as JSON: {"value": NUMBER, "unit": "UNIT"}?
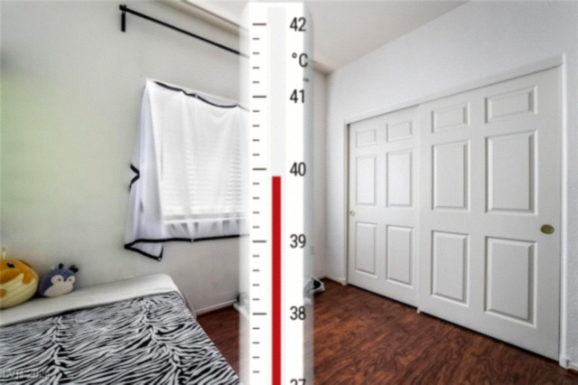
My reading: {"value": 39.9, "unit": "°C"}
